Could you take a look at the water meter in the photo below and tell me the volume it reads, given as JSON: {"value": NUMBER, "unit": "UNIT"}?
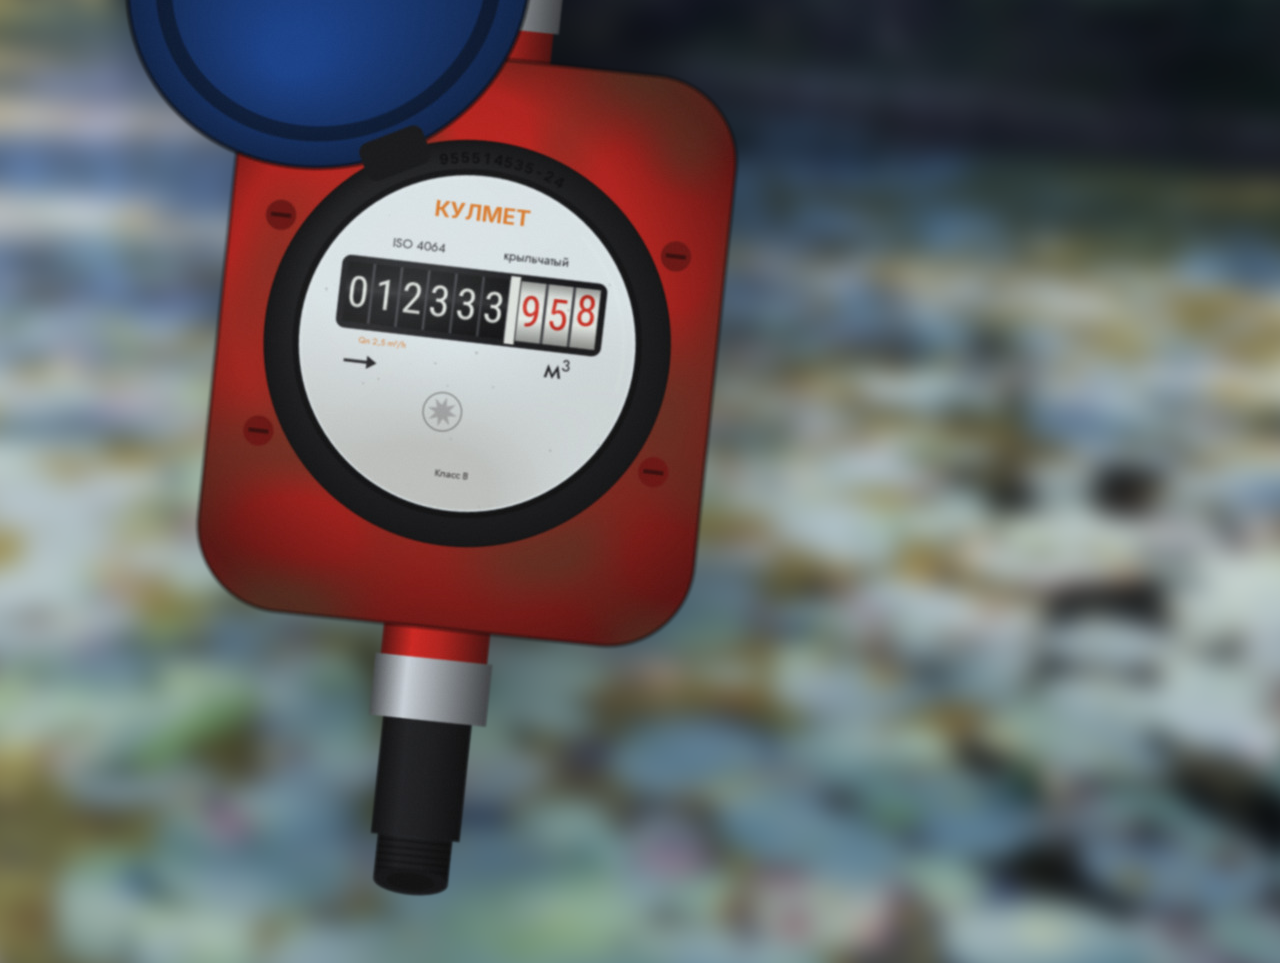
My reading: {"value": 12333.958, "unit": "m³"}
